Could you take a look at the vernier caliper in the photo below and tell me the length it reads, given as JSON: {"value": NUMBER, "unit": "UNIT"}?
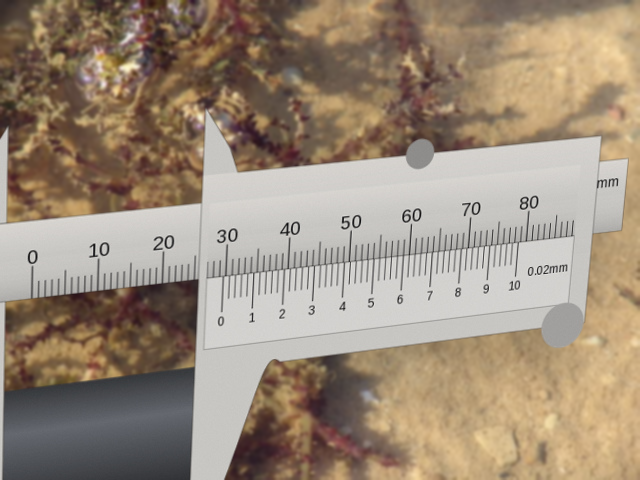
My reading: {"value": 29.6, "unit": "mm"}
